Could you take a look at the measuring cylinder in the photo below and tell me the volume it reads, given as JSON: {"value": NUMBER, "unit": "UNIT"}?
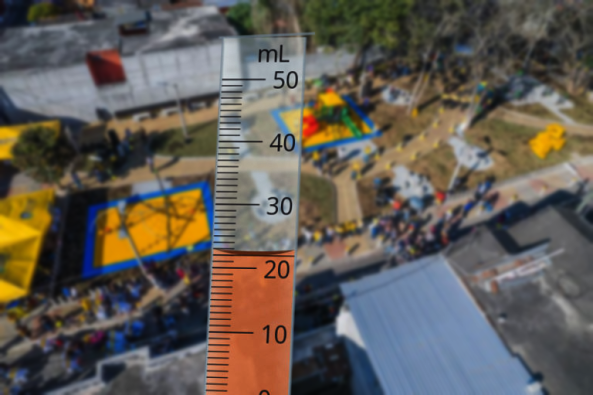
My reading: {"value": 22, "unit": "mL"}
